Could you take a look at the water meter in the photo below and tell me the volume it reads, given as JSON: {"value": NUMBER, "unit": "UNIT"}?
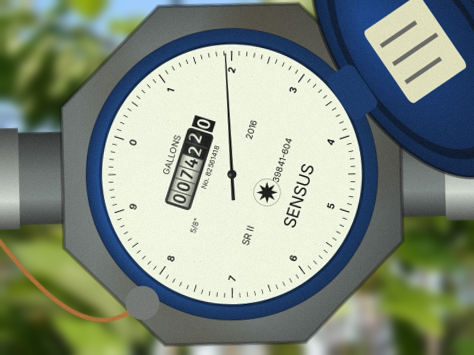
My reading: {"value": 74221.9, "unit": "gal"}
